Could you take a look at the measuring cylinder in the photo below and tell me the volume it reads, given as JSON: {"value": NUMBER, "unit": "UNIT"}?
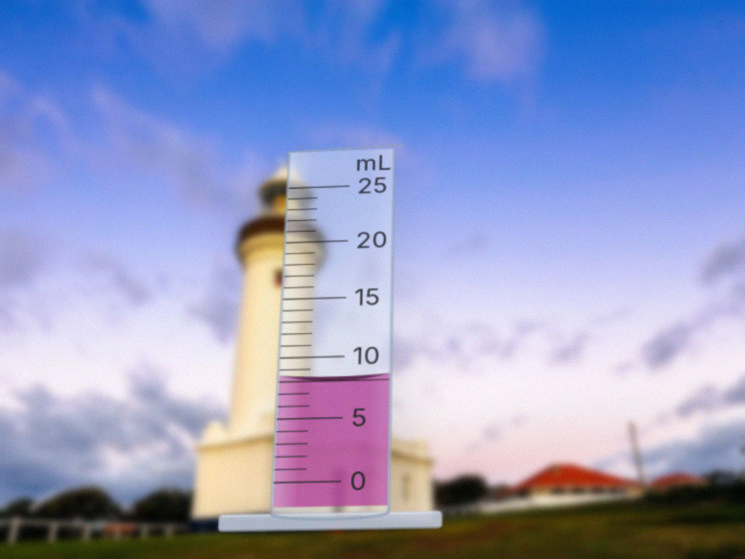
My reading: {"value": 8, "unit": "mL"}
